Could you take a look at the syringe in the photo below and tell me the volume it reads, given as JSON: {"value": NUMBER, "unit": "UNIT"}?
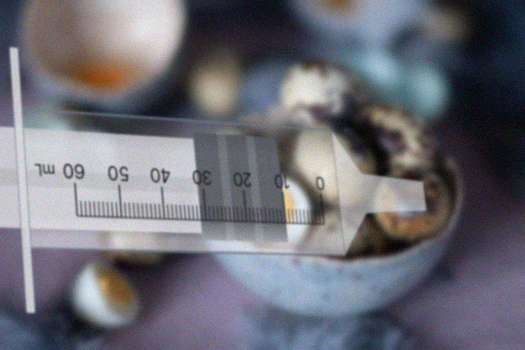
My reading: {"value": 10, "unit": "mL"}
